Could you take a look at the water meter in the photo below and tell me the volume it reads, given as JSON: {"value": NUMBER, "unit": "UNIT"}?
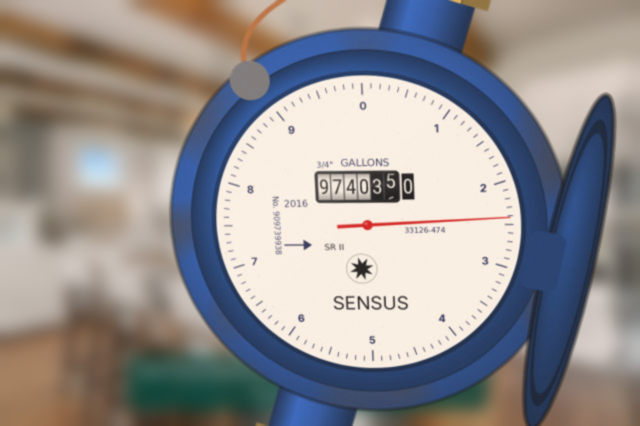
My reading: {"value": 9740352.4, "unit": "gal"}
